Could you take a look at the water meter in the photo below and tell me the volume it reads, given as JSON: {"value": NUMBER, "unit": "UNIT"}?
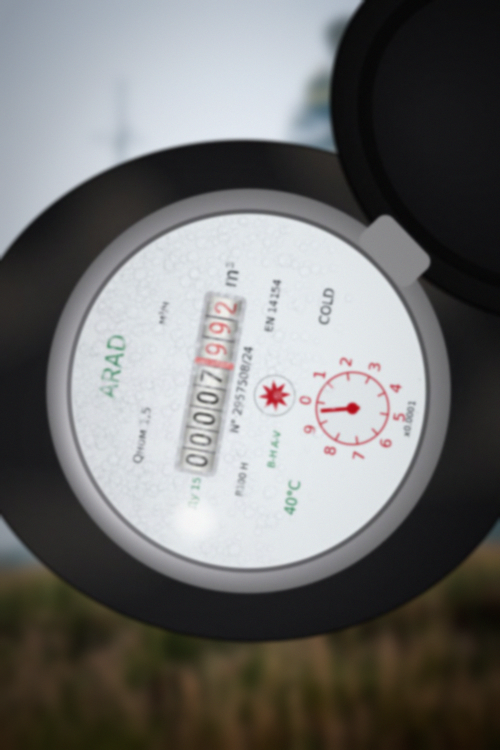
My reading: {"value": 7.9919, "unit": "m³"}
